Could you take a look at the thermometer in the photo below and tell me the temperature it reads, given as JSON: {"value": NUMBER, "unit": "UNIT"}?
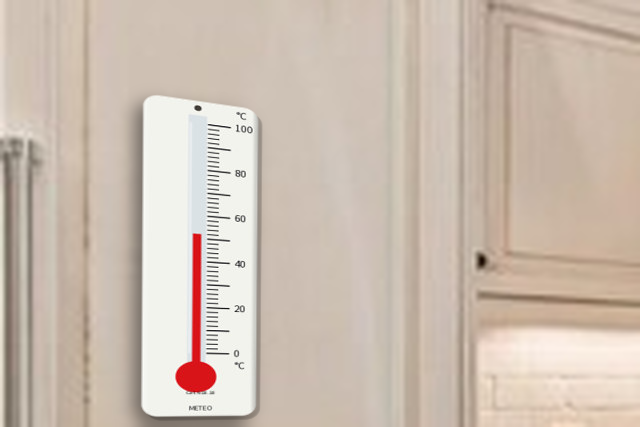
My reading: {"value": 52, "unit": "°C"}
